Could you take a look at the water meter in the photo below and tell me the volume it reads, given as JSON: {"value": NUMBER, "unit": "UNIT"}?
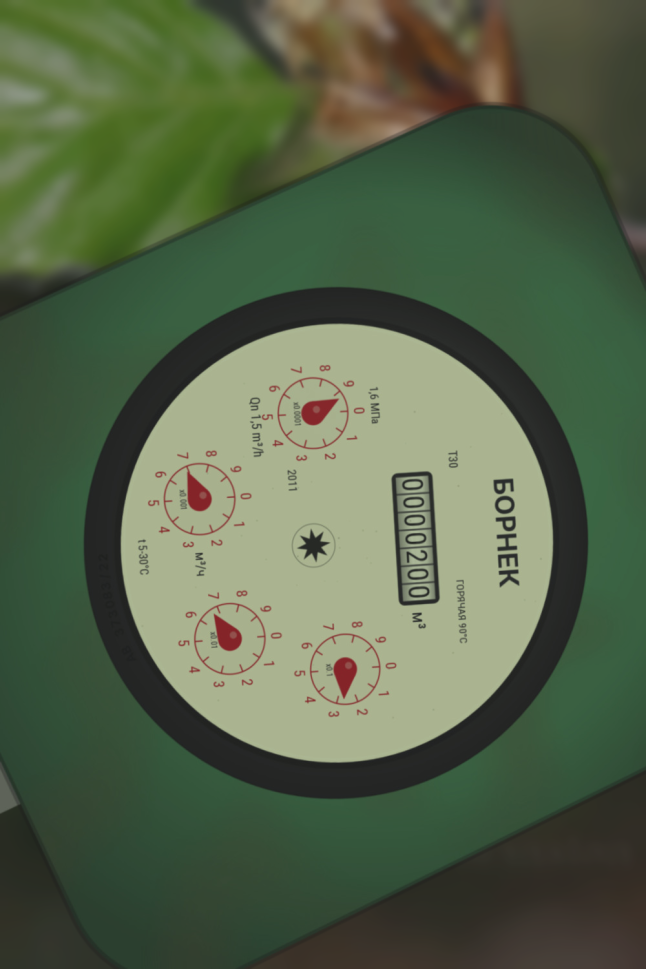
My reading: {"value": 200.2669, "unit": "m³"}
